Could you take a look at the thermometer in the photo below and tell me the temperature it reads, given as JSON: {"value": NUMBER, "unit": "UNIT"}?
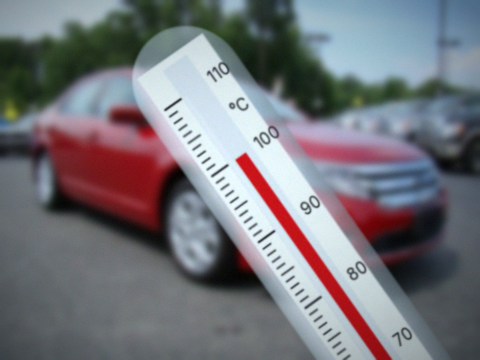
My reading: {"value": 100, "unit": "°C"}
